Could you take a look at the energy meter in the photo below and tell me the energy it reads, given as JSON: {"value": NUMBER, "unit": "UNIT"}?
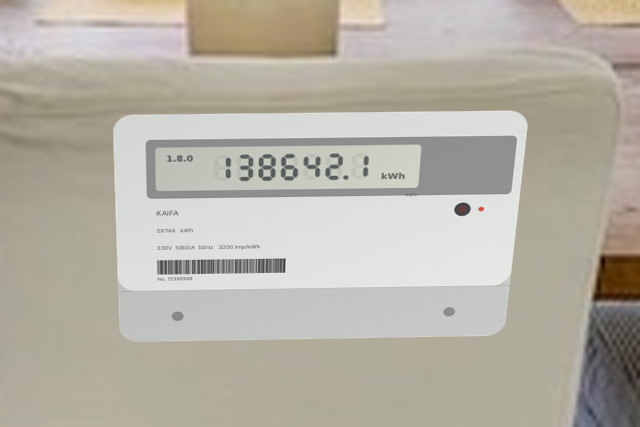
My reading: {"value": 138642.1, "unit": "kWh"}
